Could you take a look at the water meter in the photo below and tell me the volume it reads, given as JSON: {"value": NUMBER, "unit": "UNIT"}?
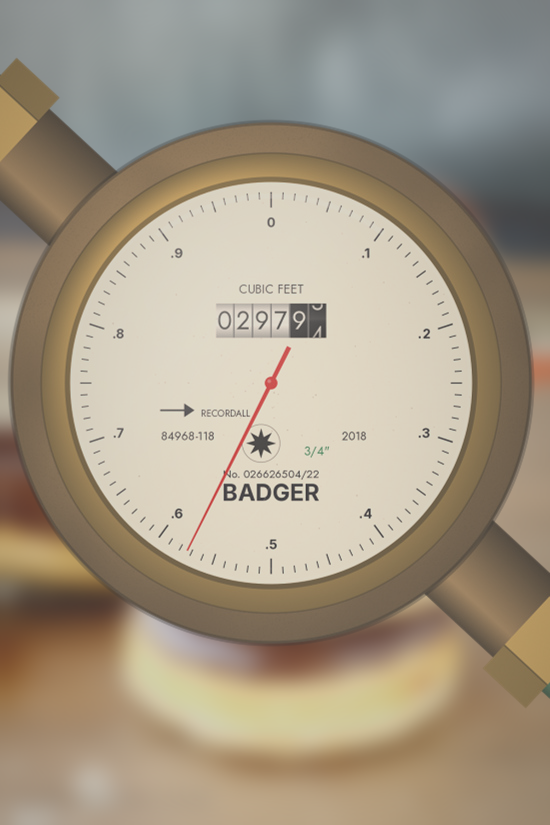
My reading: {"value": 29793.57, "unit": "ft³"}
